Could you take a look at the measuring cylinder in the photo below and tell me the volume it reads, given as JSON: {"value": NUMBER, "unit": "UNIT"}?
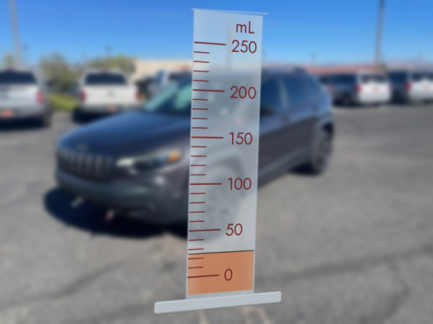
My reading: {"value": 25, "unit": "mL"}
